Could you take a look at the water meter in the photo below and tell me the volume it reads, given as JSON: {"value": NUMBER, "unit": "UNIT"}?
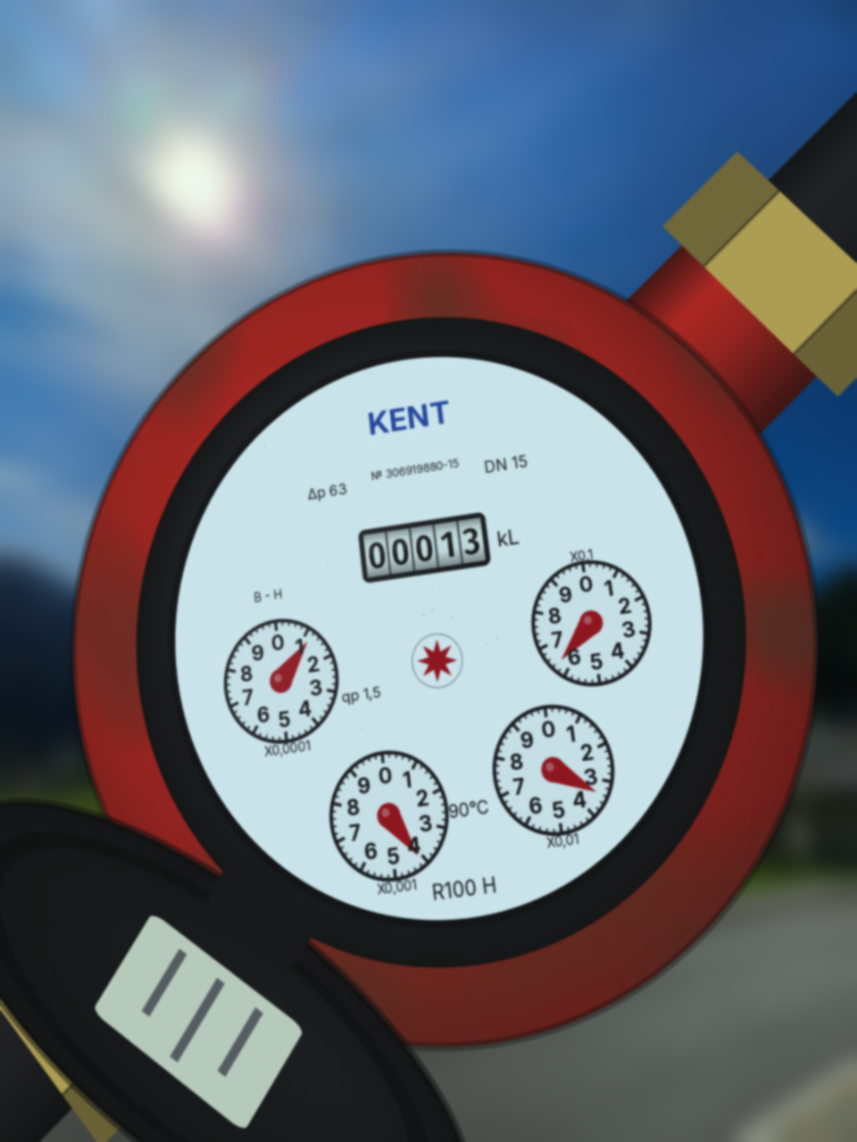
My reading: {"value": 13.6341, "unit": "kL"}
